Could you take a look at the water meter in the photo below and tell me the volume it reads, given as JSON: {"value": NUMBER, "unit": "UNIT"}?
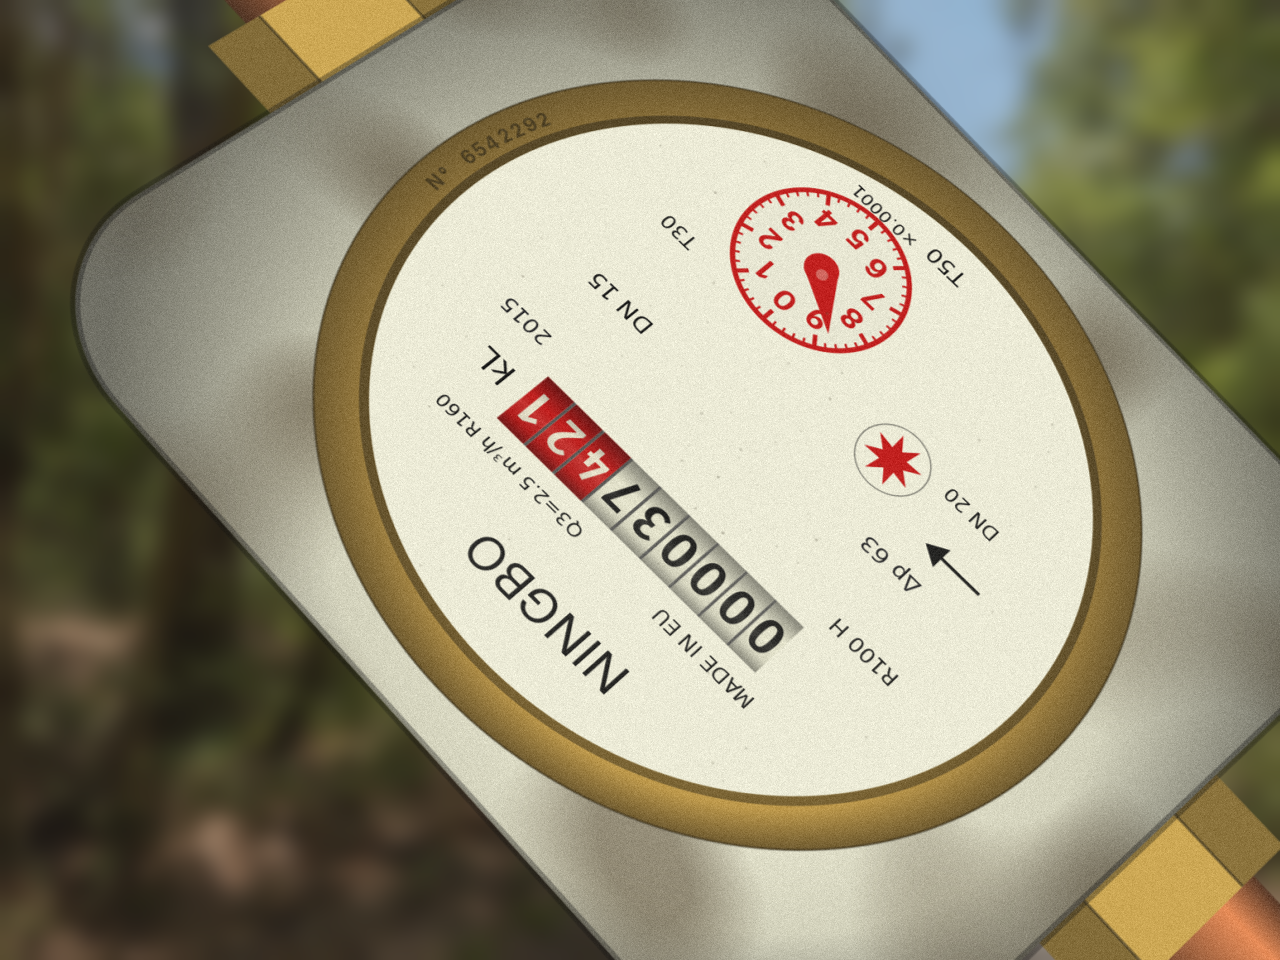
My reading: {"value": 37.4218, "unit": "kL"}
